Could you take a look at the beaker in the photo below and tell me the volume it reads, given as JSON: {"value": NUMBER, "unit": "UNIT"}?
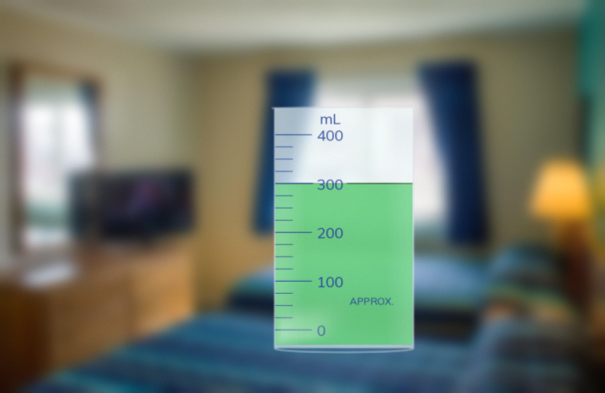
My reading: {"value": 300, "unit": "mL"}
